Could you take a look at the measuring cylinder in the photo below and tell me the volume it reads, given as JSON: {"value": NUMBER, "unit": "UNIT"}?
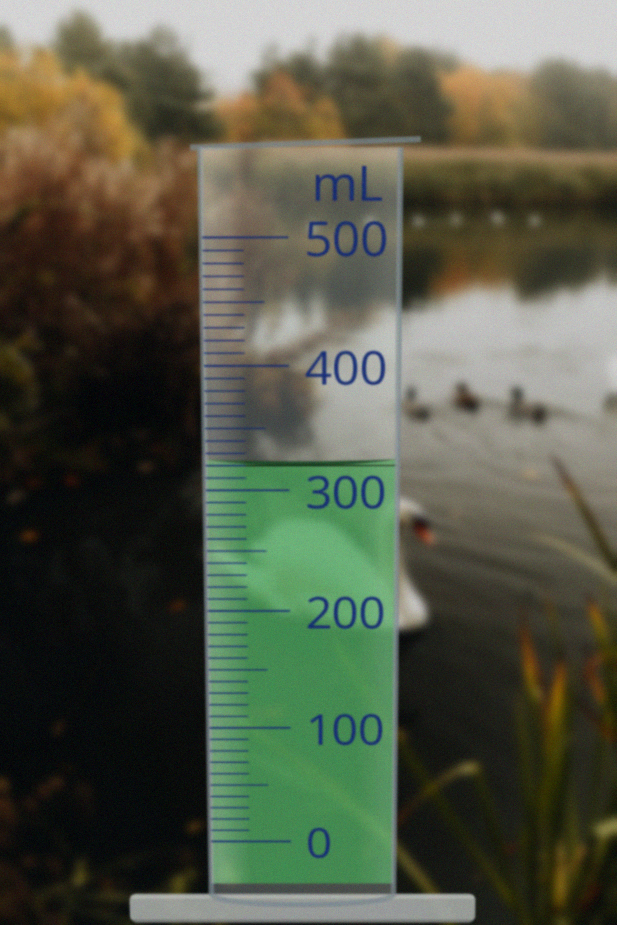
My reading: {"value": 320, "unit": "mL"}
